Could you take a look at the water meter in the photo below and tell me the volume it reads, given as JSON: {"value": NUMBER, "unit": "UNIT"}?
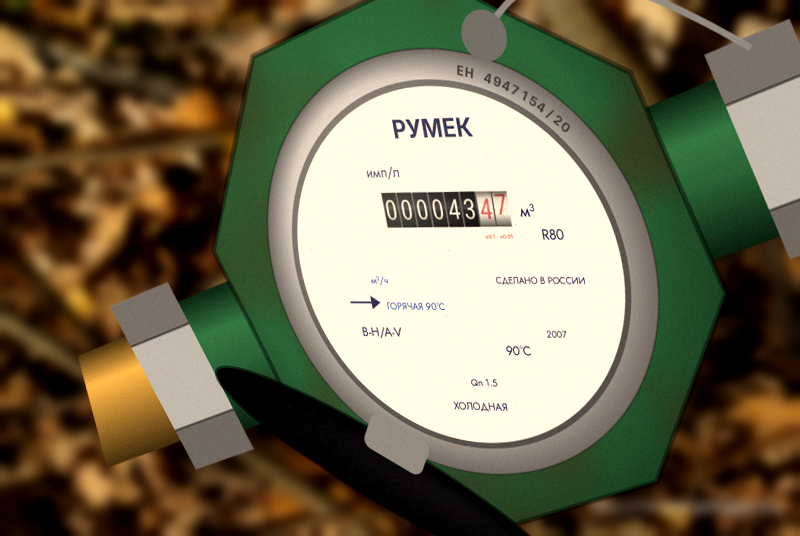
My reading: {"value": 43.47, "unit": "m³"}
